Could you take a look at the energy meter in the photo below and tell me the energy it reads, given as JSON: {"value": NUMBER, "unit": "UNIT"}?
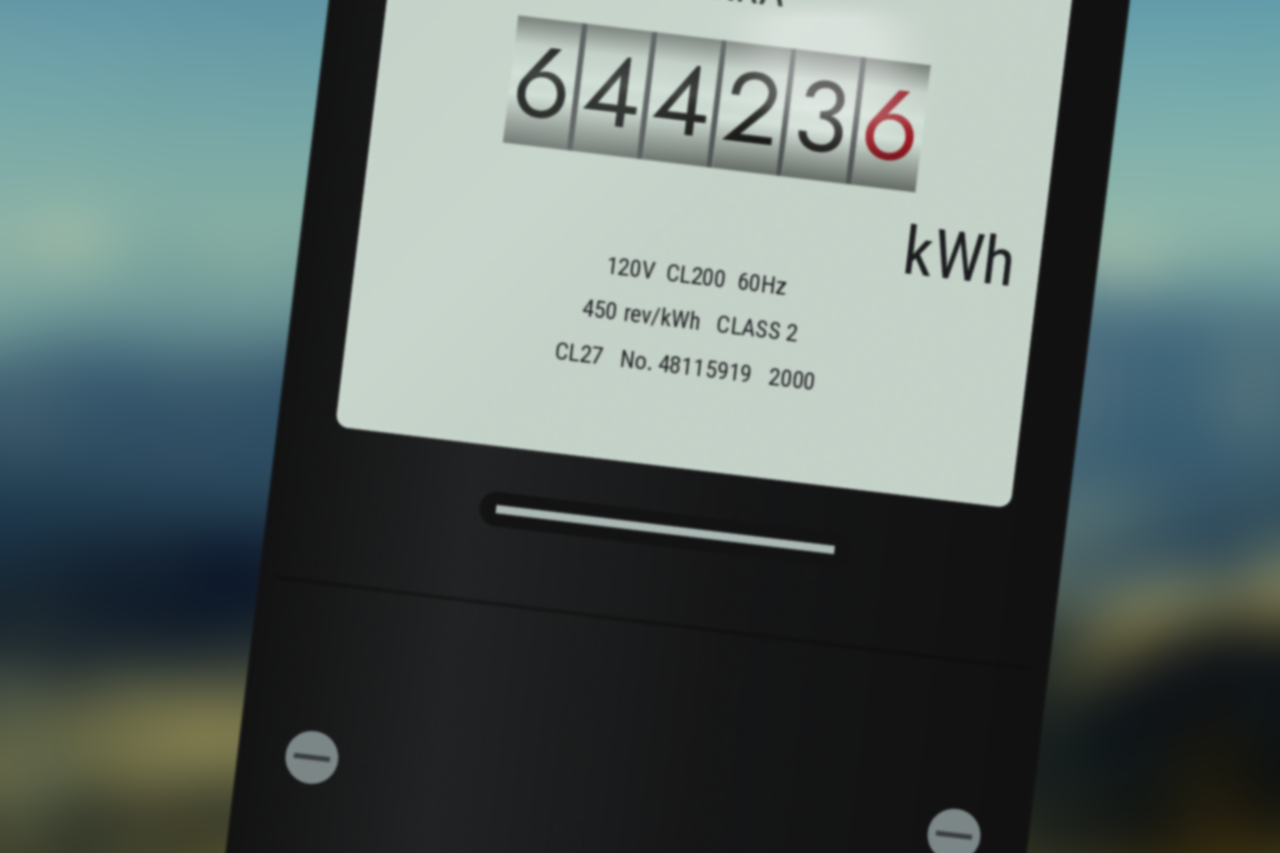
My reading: {"value": 64423.6, "unit": "kWh"}
